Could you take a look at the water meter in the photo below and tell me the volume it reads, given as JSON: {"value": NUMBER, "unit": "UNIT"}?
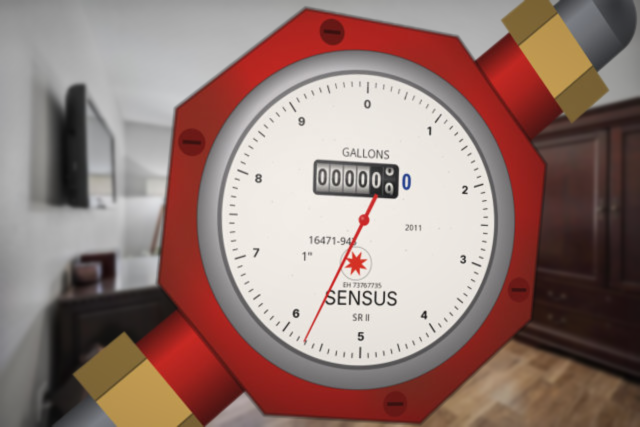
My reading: {"value": 85.7, "unit": "gal"}
